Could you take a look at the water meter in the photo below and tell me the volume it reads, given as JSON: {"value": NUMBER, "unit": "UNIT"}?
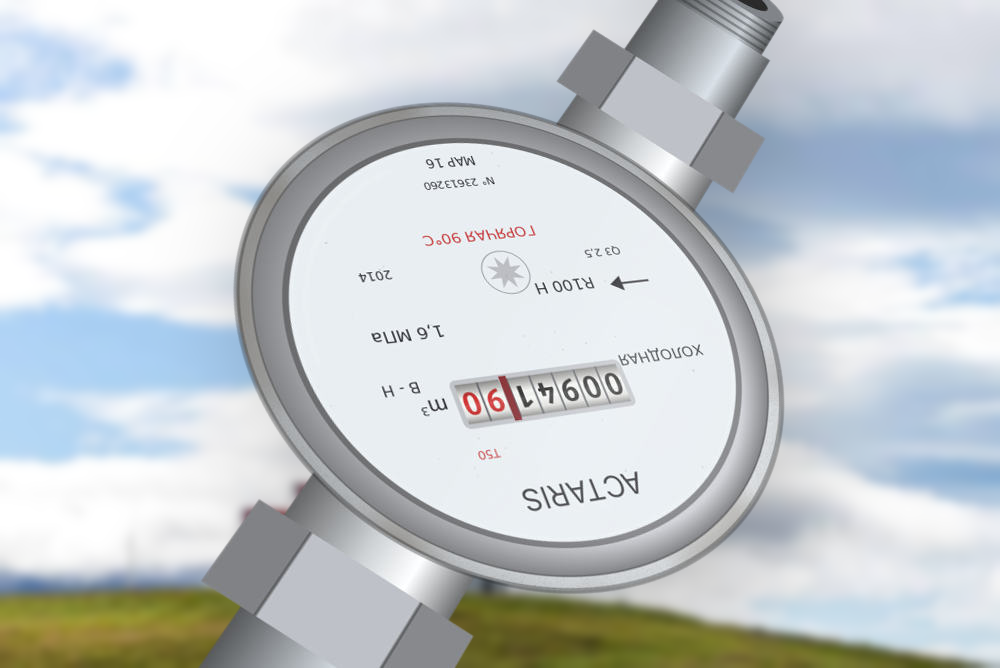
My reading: {"value": 941.90, "unit": "m³"}
